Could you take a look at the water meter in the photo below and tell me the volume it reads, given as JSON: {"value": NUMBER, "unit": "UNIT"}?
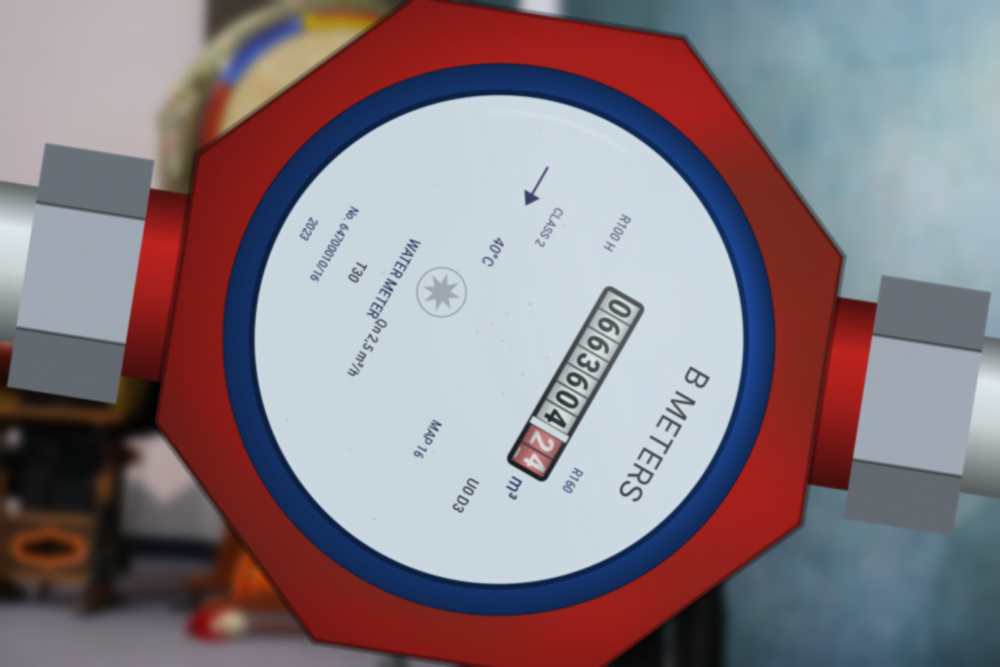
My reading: {"value": 663604.24, "unit": "m³"}
